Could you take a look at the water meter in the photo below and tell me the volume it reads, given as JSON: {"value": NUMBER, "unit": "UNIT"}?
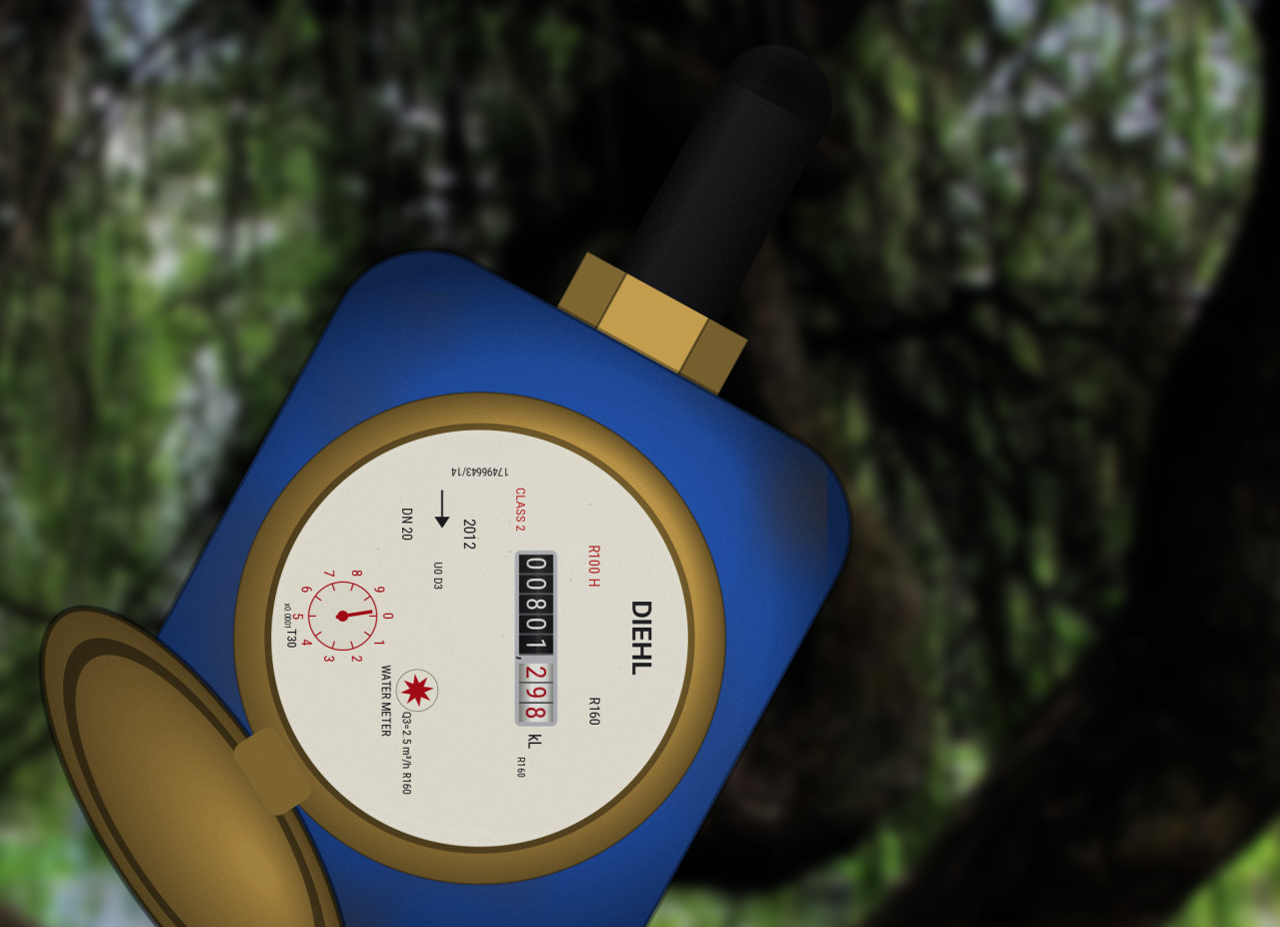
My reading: {"value": 801.2979, "unit": "kL"}
